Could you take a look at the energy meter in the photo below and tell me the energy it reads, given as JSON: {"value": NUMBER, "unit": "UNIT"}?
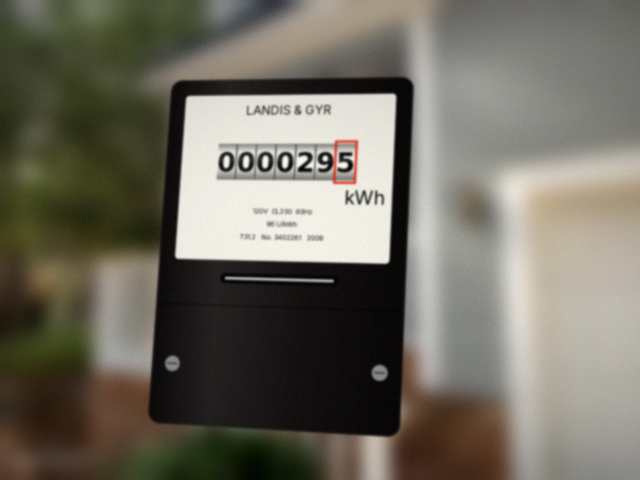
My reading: {"value": 29.5, "unit": "kWh"}
